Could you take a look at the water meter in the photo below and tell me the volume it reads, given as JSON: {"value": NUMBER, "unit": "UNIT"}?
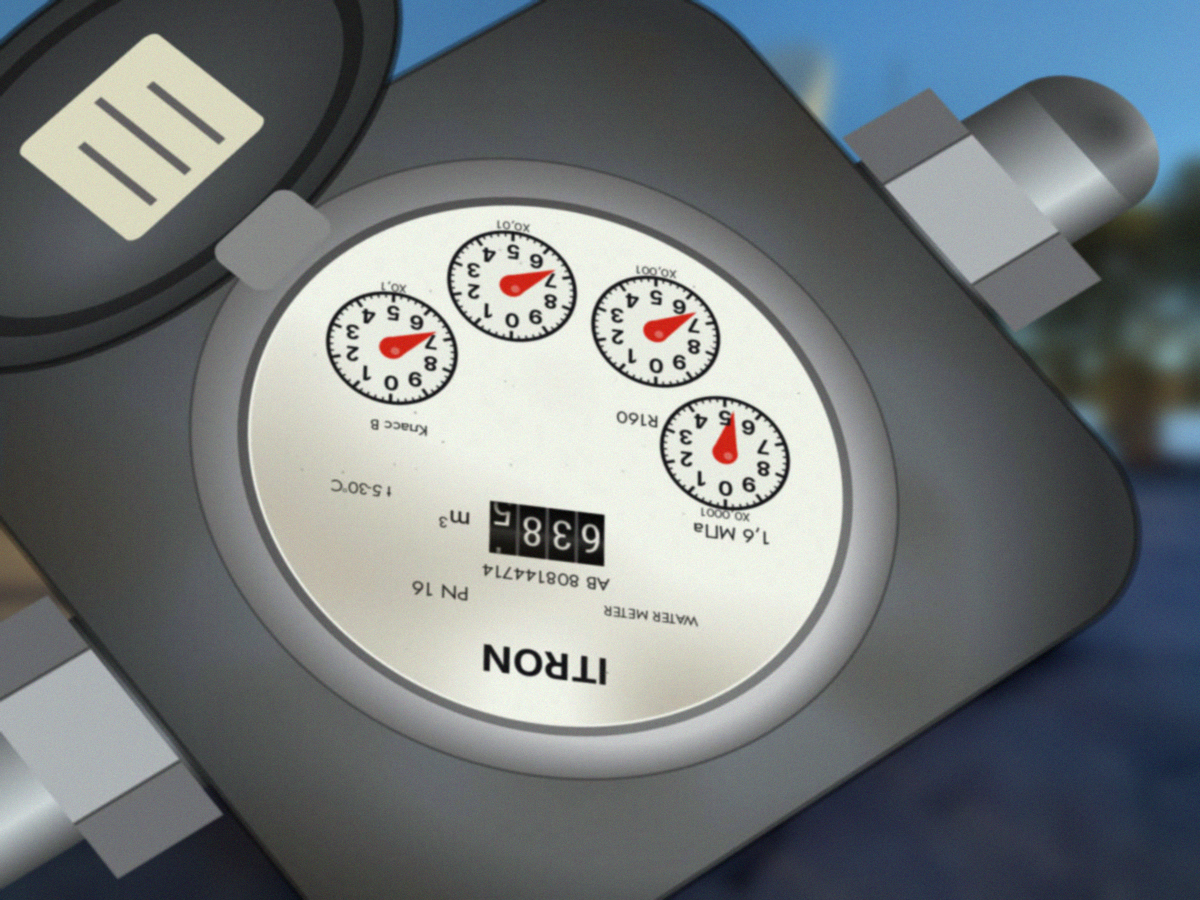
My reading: {"value": 6384.6665, "unit": "m³"}
